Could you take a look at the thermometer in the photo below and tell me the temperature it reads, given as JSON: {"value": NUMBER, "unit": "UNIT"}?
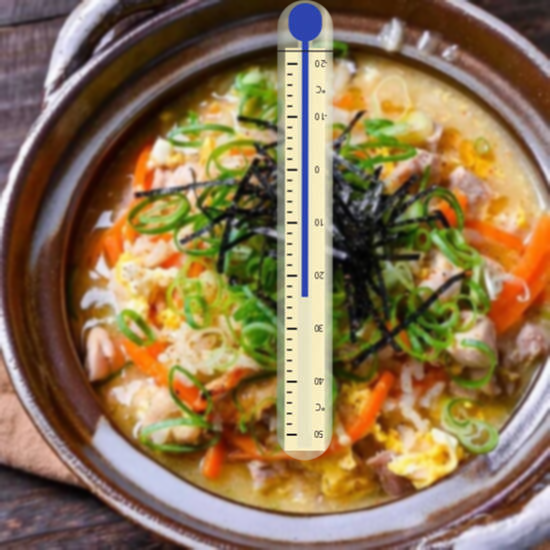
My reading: {"value": 24, "unit": "°C"}
